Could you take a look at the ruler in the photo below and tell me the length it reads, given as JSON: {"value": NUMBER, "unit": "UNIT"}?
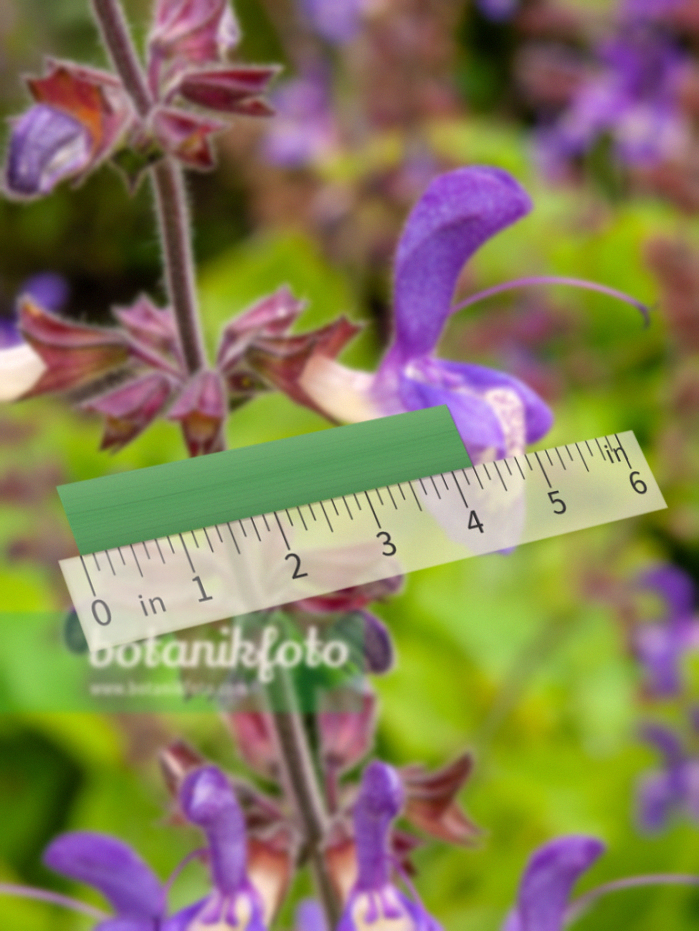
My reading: {"value": 4.25, "unit": "in"}
